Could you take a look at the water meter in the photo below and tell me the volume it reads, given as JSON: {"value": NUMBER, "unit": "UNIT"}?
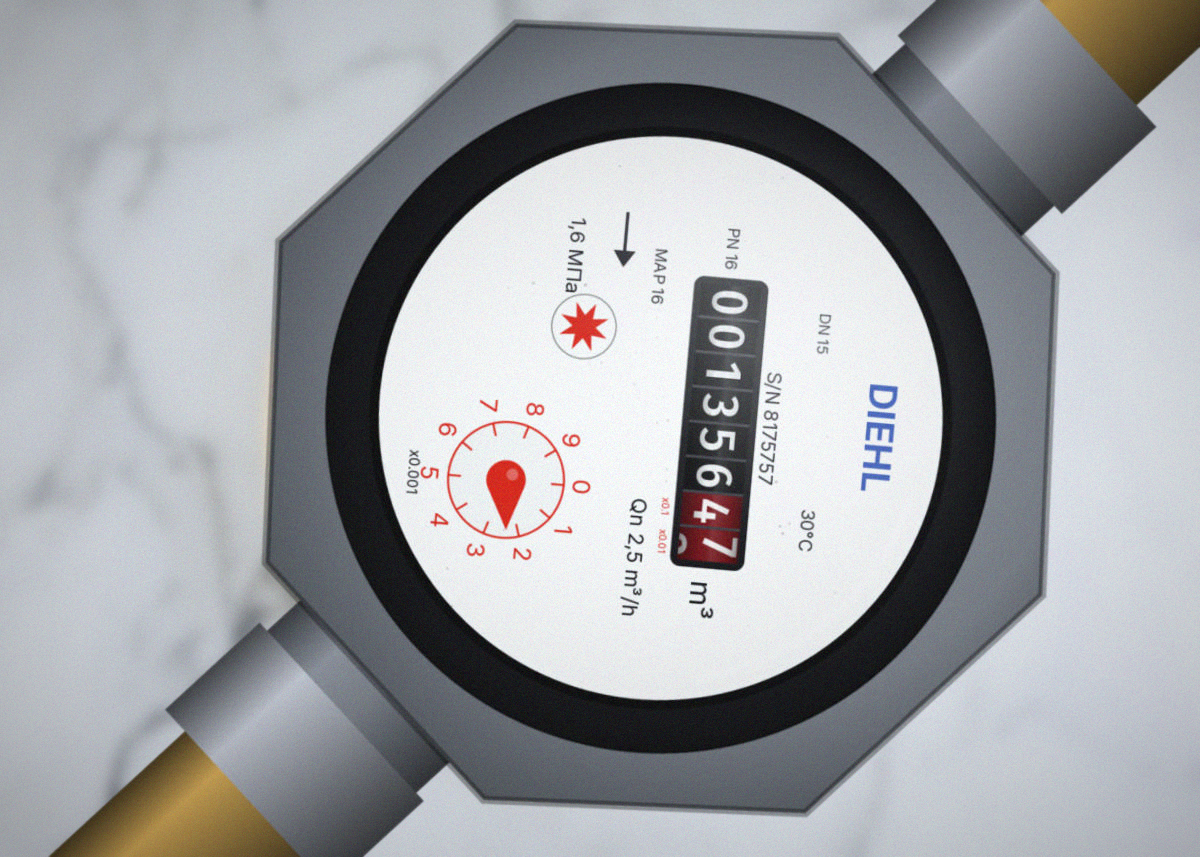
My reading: {"value": 1356.472, "unit": "m³"}
